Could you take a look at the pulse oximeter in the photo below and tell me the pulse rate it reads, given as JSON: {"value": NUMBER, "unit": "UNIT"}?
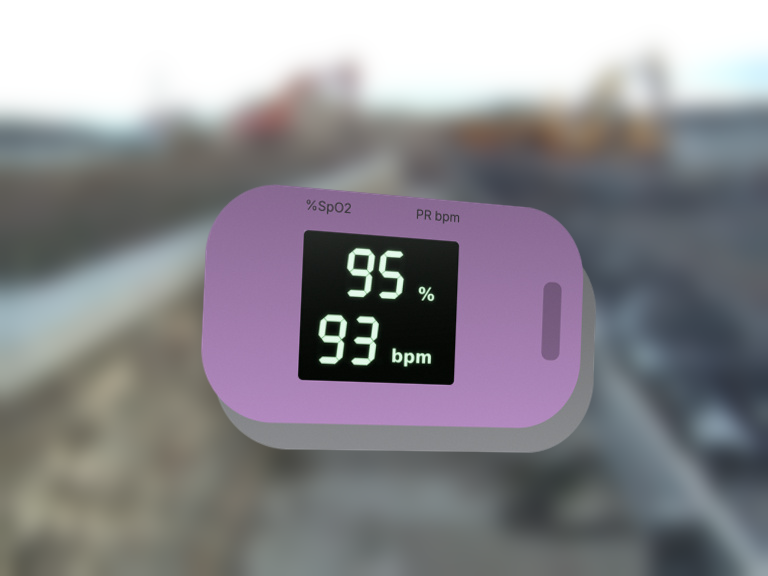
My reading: {"value": 93, "unit": "bpm"}
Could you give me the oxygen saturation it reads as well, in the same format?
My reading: {"value": 95, "unit": "%"}
